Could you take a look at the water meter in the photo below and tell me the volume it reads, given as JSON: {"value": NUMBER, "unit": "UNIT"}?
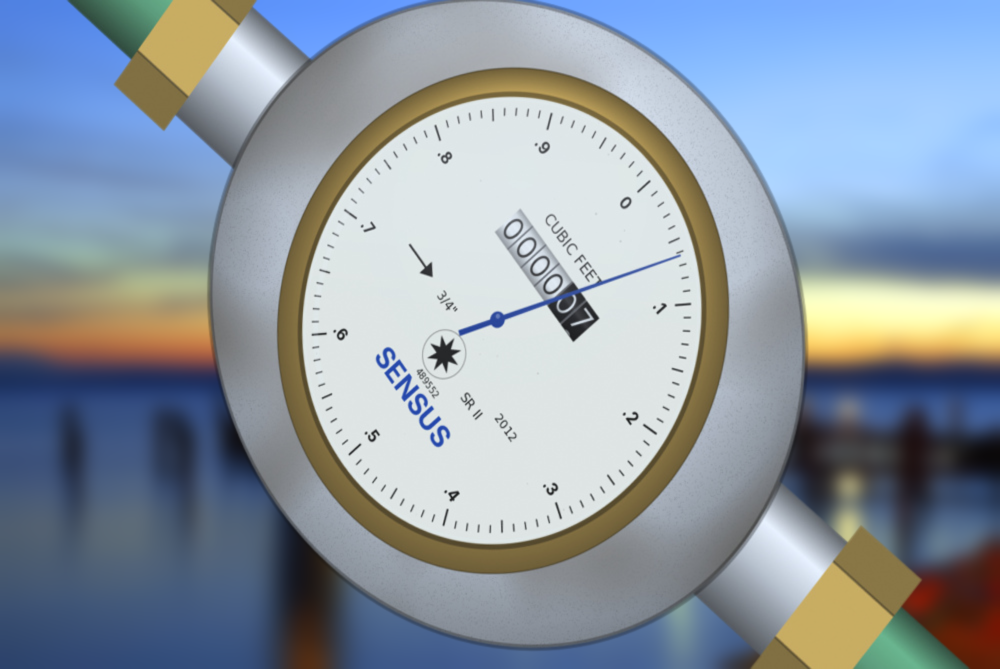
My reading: {"value": 7.06, "unit": "ft³"}
